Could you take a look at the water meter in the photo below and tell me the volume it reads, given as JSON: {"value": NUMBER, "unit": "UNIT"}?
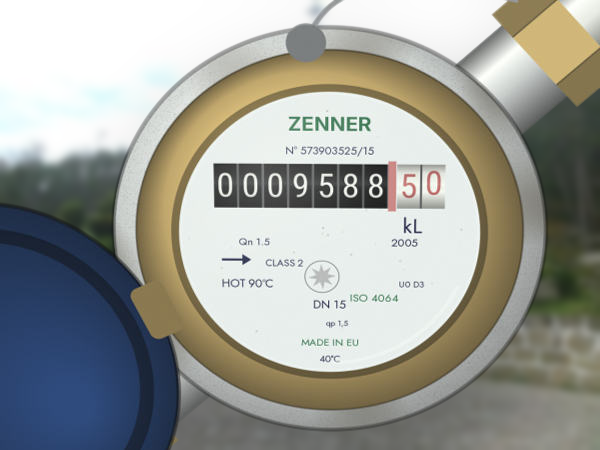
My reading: {"value": 9588.50, "unit": "kL"}
